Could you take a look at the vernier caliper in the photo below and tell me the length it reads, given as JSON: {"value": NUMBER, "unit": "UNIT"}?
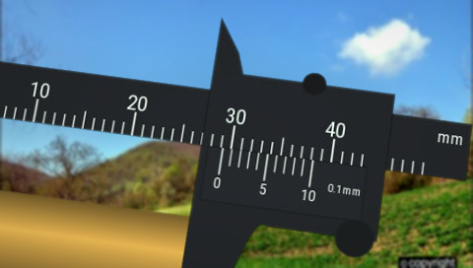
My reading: {"value": 29.2, "unit": "mm"}
